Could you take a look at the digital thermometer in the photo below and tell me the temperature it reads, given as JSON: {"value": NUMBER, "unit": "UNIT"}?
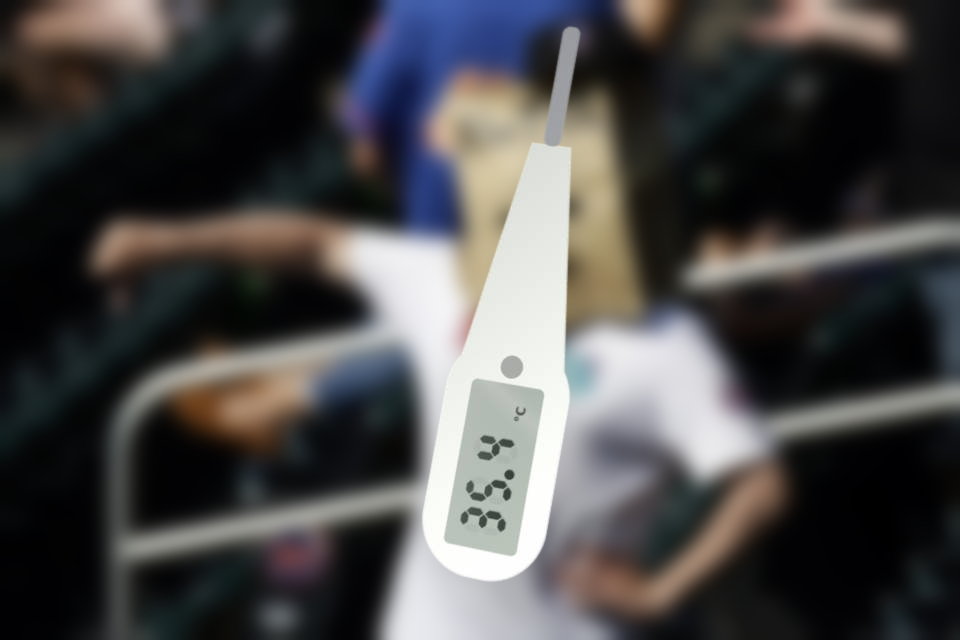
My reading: {"value": 35.4, "unit": "°C"}
